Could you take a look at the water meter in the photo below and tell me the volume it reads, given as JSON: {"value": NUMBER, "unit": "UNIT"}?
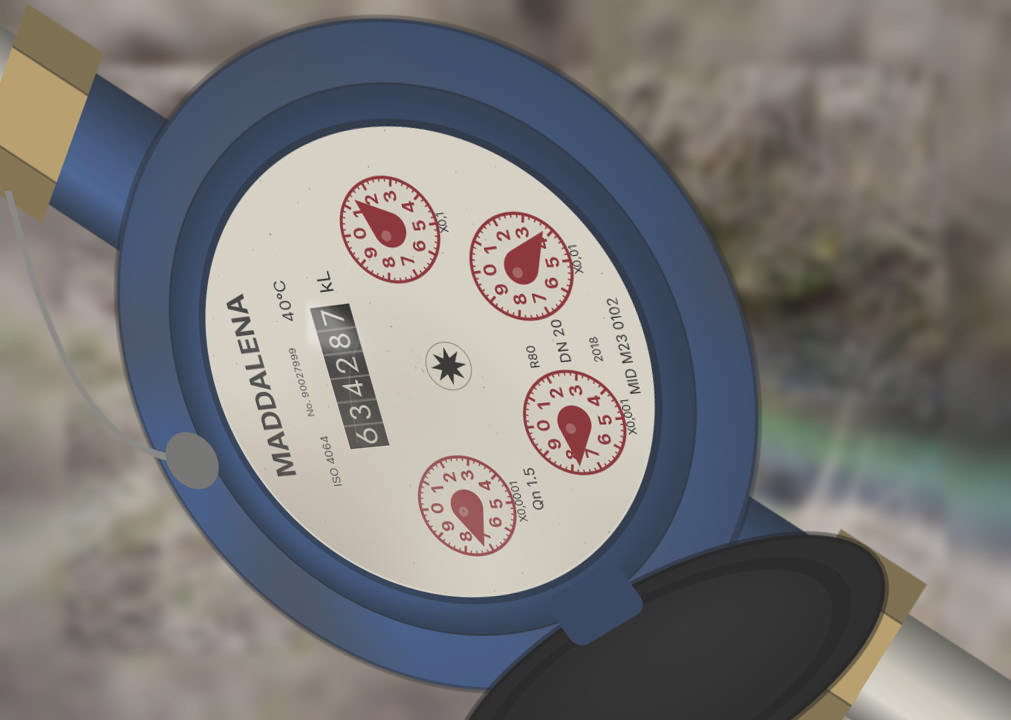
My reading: {"value": 634287.1377, "unit": "kL"}
